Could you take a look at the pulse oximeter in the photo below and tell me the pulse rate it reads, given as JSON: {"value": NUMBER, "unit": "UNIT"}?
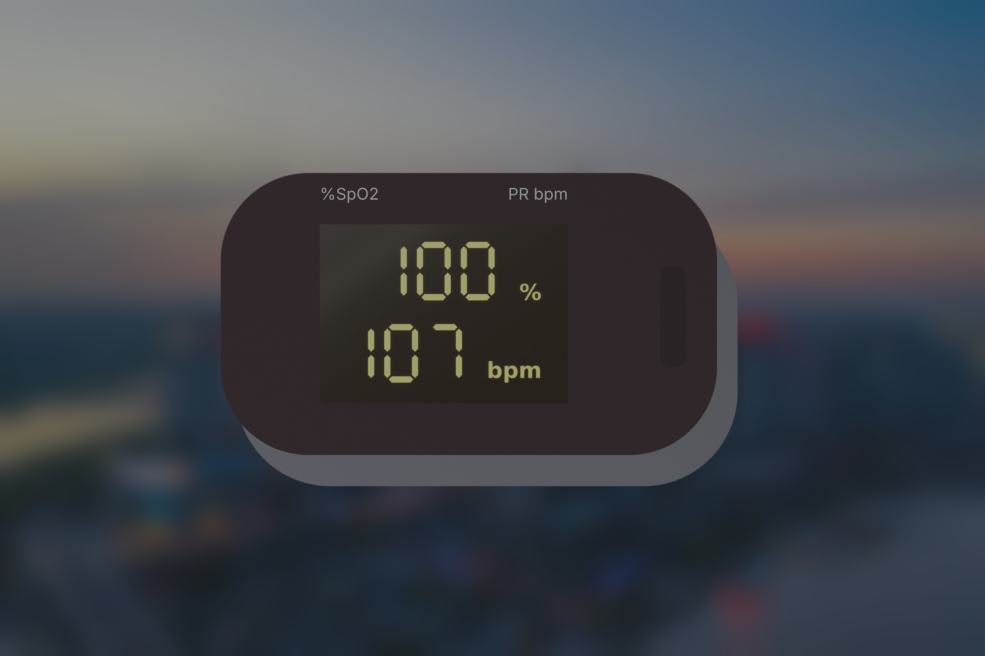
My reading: {"value": 107, "unit": "bpm"}
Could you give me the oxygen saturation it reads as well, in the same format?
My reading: {"value": 100, "unit": "%"}
